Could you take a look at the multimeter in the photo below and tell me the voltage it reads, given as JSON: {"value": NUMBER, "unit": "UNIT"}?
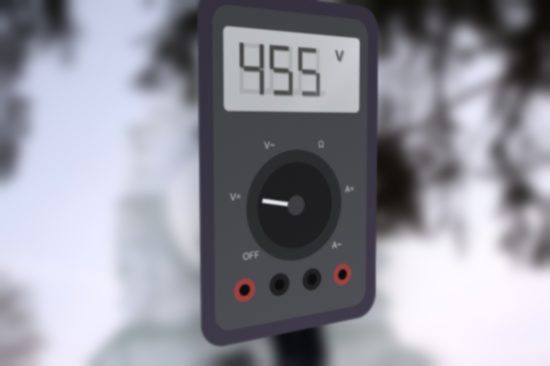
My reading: {"value": 455, "unit": "V"}
